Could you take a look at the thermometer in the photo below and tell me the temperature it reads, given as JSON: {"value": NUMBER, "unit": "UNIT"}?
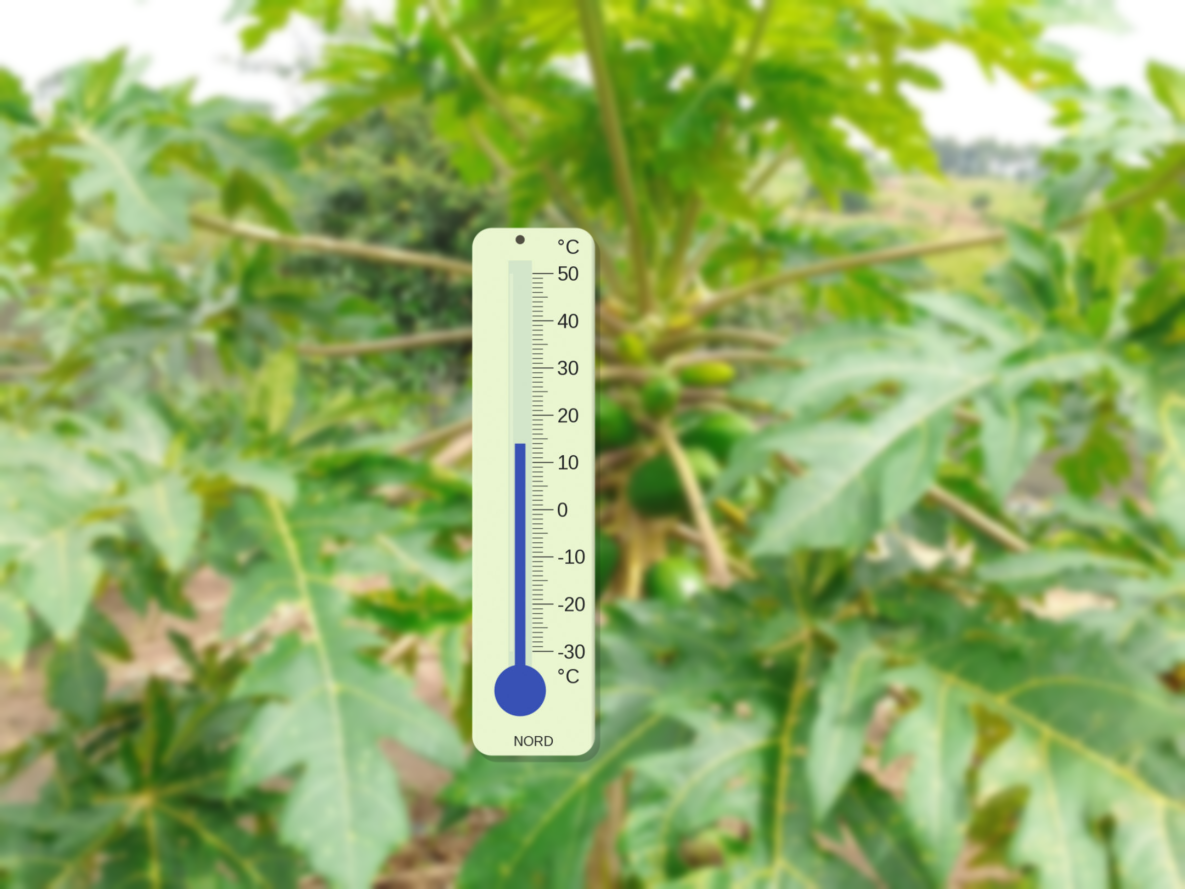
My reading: {"value": 14, "unit": "°C"}
